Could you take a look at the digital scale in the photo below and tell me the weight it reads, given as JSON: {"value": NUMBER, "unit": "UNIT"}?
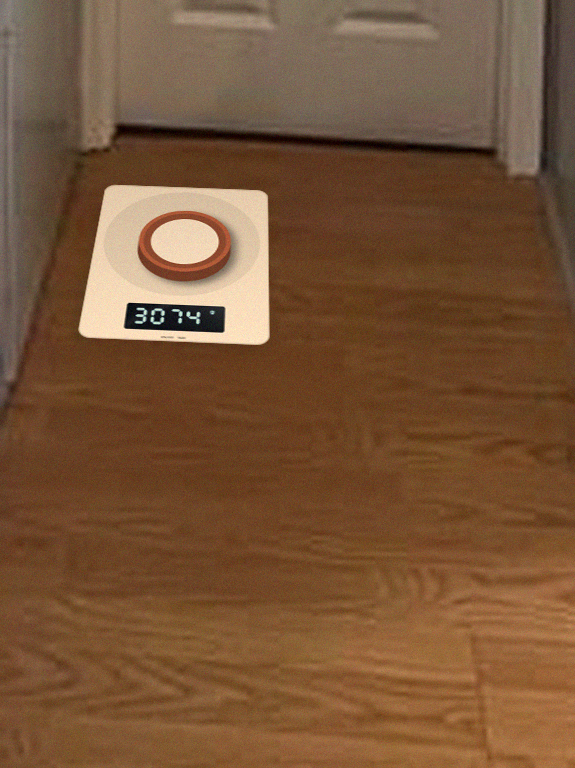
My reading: {"value": 3074, "unit": "g"}
